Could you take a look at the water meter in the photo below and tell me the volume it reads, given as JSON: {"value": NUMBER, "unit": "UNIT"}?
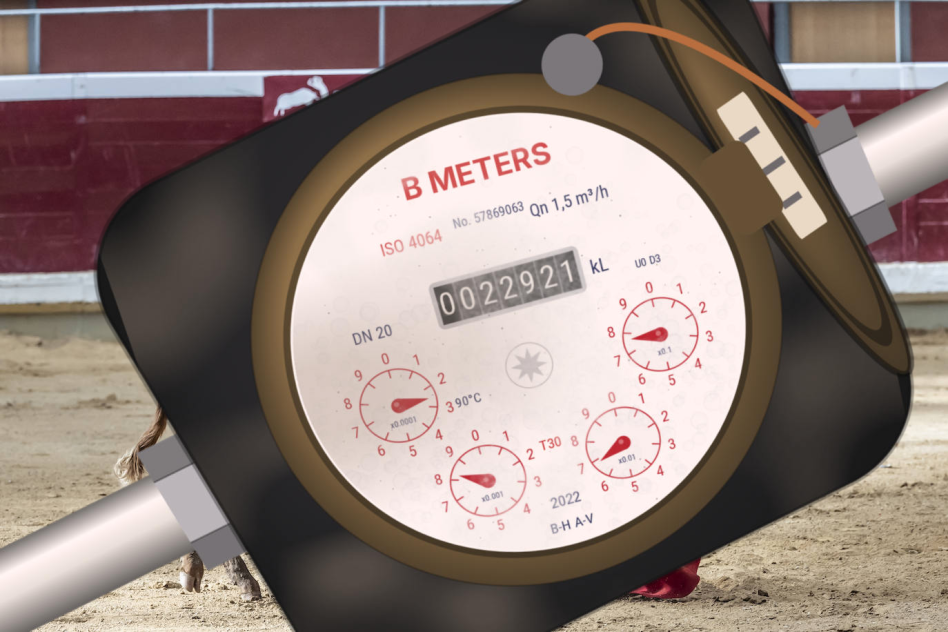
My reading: {"value": 22921.7682, "unit": "kL"}
